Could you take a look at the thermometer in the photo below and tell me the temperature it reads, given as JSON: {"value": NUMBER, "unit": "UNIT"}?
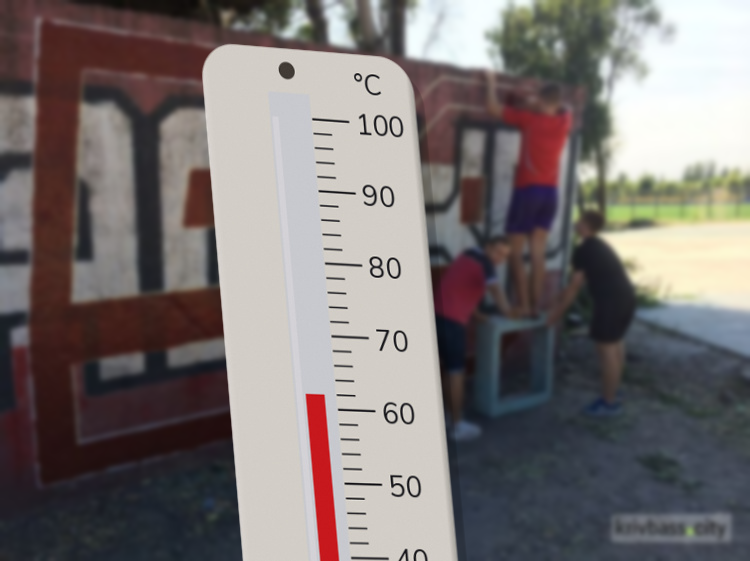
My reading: {"value": 62, "unit": "°C"}
